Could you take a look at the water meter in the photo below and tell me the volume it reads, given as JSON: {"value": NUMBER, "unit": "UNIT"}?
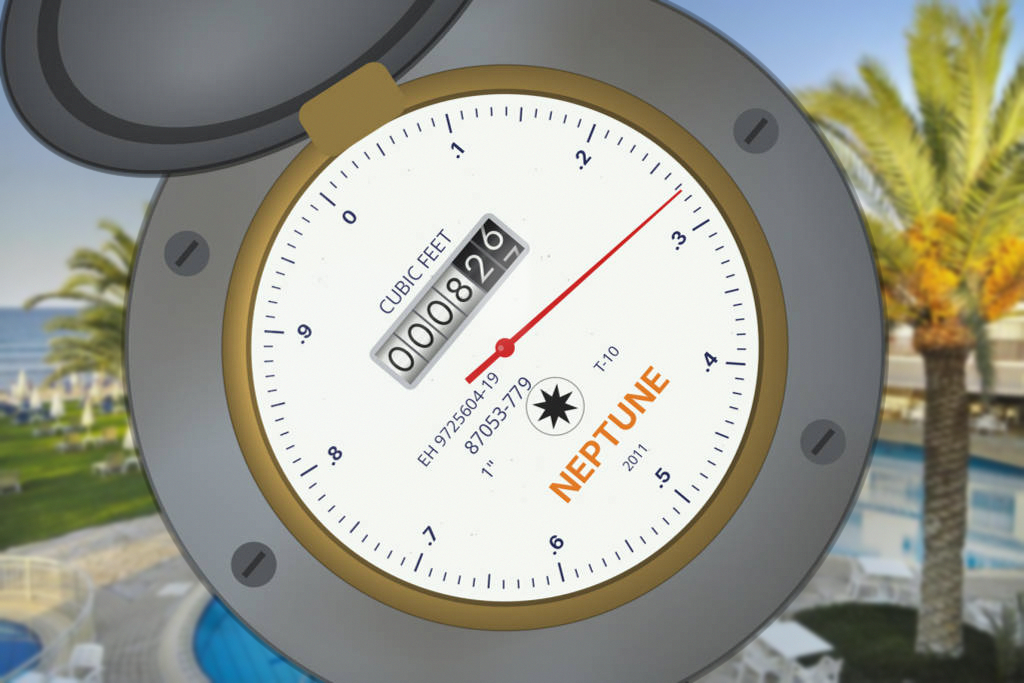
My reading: {"value": 826.27, "unit": "ft³"}
